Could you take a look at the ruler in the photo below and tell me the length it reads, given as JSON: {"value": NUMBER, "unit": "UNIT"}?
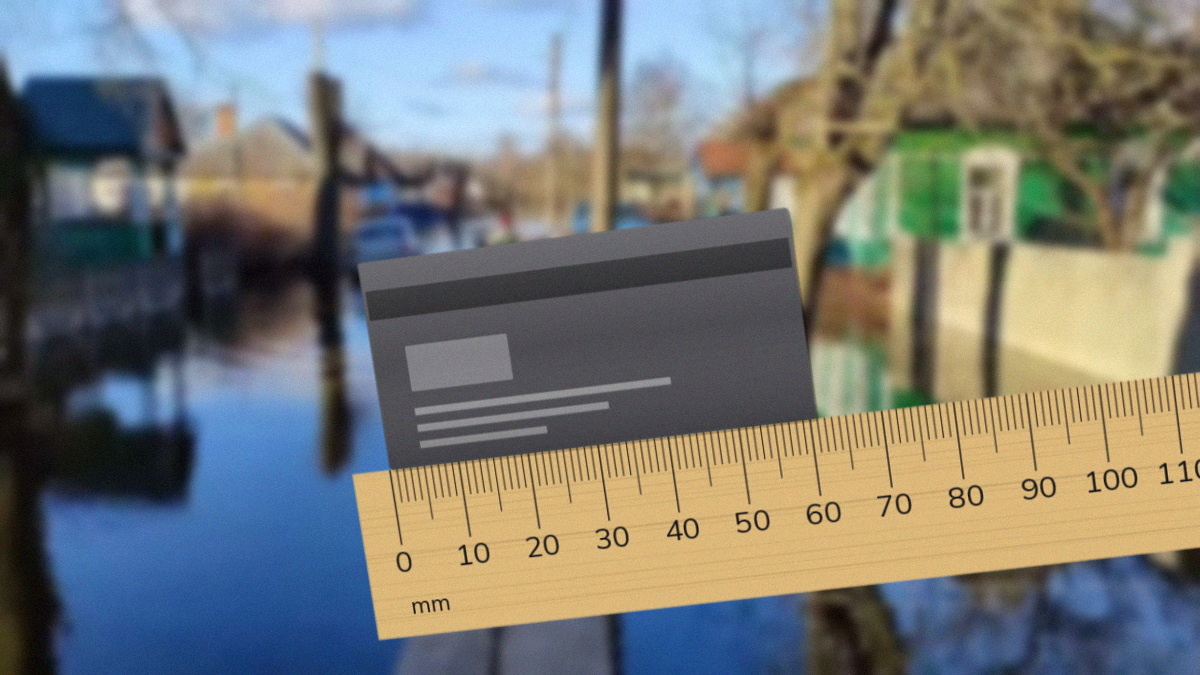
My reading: {"value": 61, "unit": "mm"}
